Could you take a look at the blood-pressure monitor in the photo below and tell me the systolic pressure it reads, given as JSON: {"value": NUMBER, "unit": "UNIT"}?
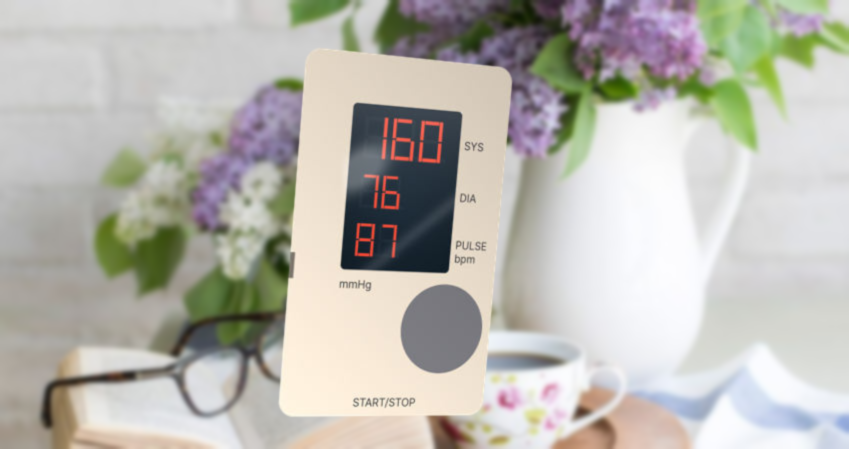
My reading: {"value": 160, "unit": "mmHg"}
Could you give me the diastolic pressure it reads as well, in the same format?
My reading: {"value": 76, "unit": "mmHg"}
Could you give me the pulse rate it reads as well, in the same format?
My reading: {"value": 87, "unit": "bpm"}
